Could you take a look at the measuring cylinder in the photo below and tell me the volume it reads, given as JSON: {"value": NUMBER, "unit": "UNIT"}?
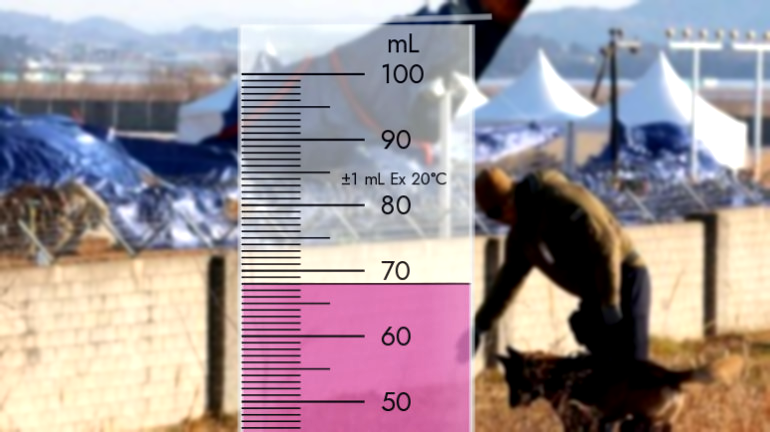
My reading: {"value": 68, "unit": "mL"}
